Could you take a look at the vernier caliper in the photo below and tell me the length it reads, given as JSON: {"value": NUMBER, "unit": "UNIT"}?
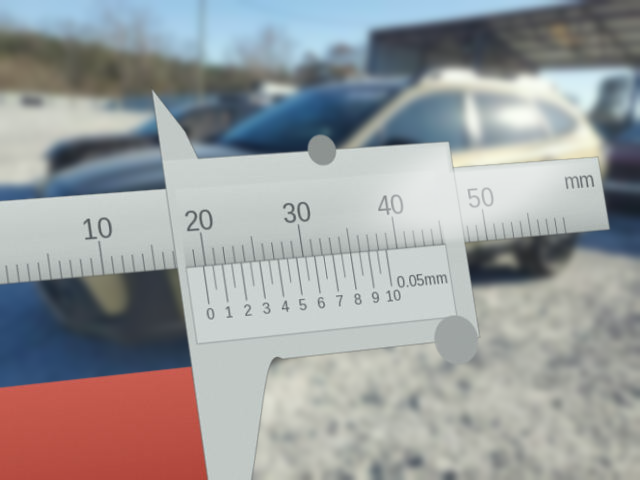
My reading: {"value": 19.8, "unit": "mm"}
